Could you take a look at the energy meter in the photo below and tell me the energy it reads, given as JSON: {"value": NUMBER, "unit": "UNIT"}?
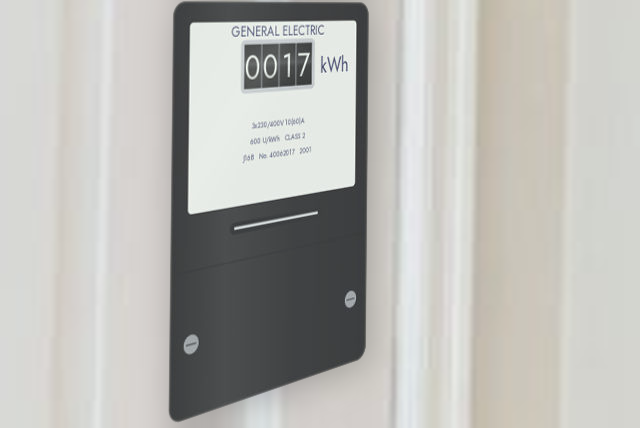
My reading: {"value": 17, "unit": "kWh"}
